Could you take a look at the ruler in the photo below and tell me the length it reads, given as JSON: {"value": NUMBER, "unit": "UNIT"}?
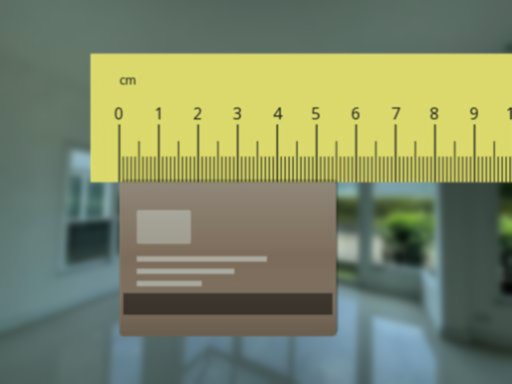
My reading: {"value": 5.5, "unit": "cm"}
